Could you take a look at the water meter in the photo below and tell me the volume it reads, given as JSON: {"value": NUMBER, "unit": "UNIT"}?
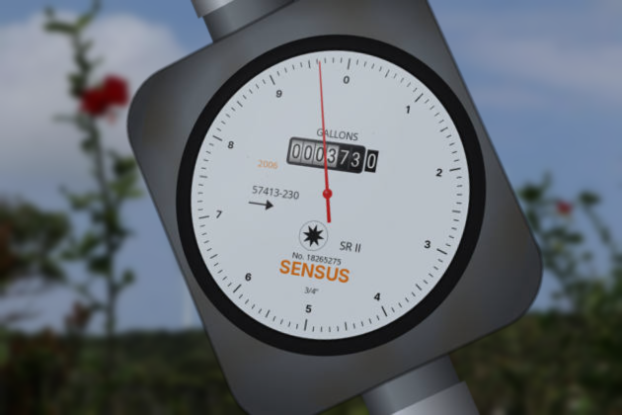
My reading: {"value": 3729.6, "unit": "gal"}
